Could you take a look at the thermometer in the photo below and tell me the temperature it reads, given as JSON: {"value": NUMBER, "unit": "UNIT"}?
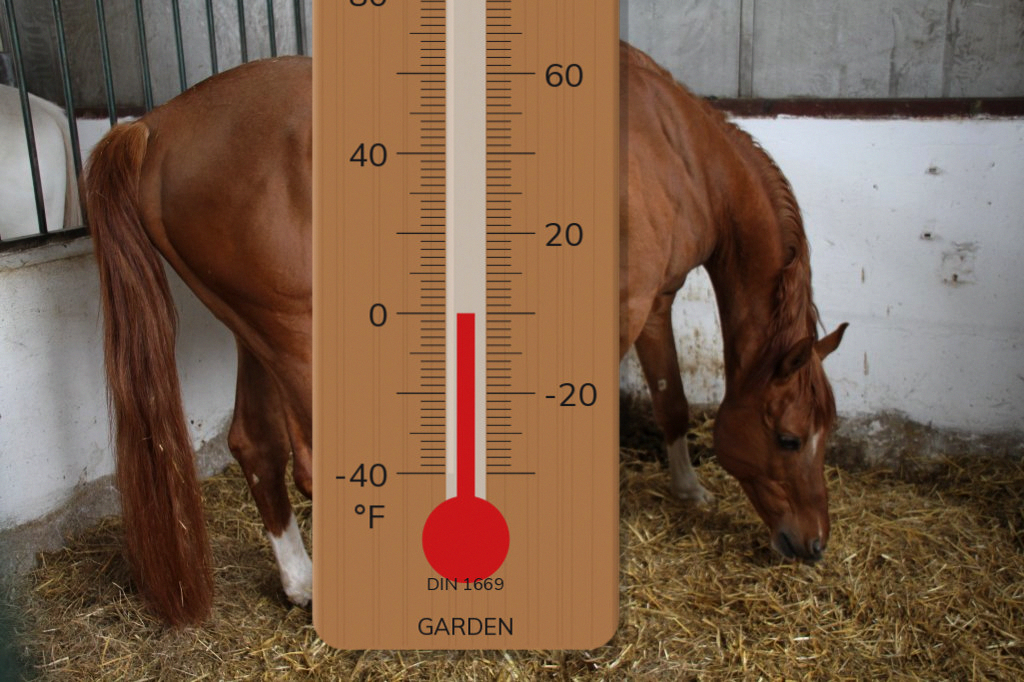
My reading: {"value": 0, "unit": "°F"}
